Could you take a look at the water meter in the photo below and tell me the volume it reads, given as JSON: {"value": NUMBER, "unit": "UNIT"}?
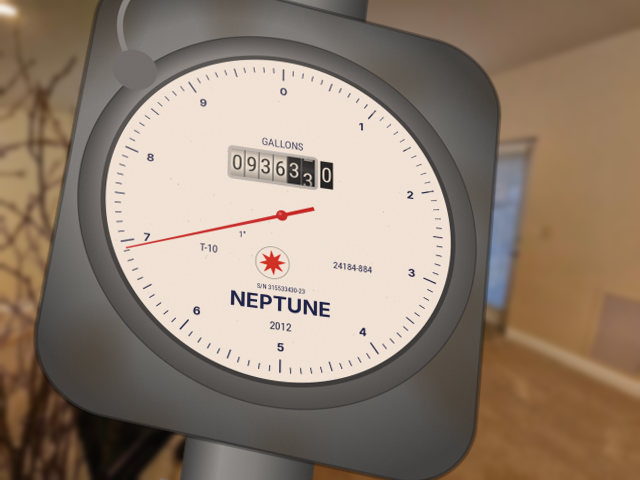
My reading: {"value": 936326.9, "unit": "gal"}
